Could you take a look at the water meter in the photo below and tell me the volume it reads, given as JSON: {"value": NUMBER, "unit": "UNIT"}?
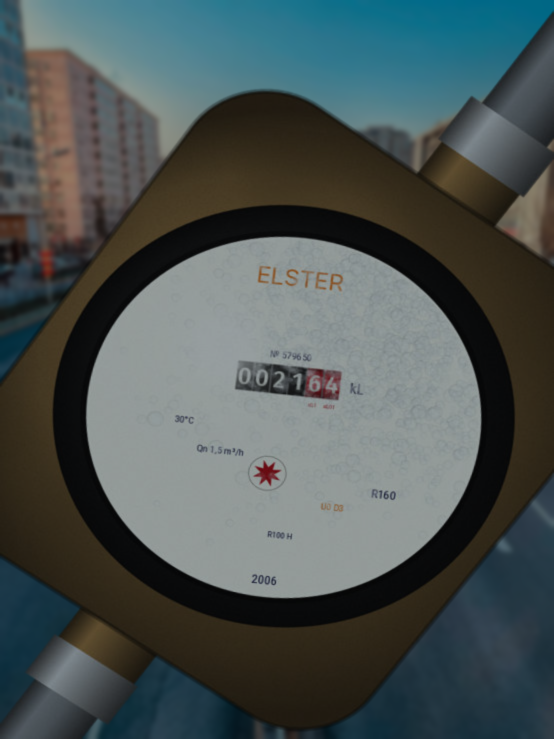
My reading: {"value": 21.64, "unit": "kL"}
